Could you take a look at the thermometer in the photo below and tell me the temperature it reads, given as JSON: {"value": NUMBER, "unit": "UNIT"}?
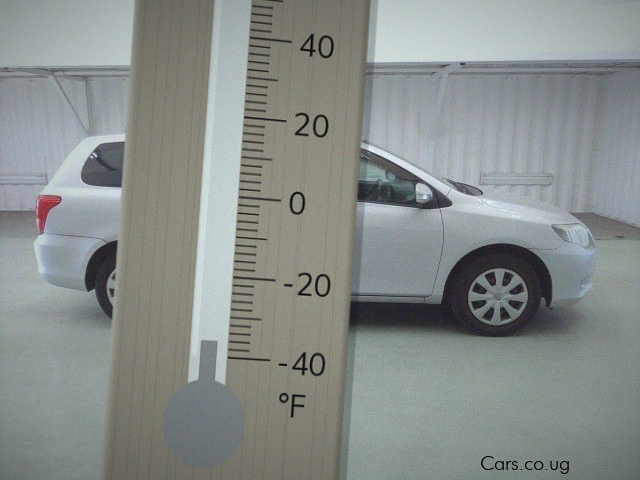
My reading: {"value": -36, "unit": "°F"}
